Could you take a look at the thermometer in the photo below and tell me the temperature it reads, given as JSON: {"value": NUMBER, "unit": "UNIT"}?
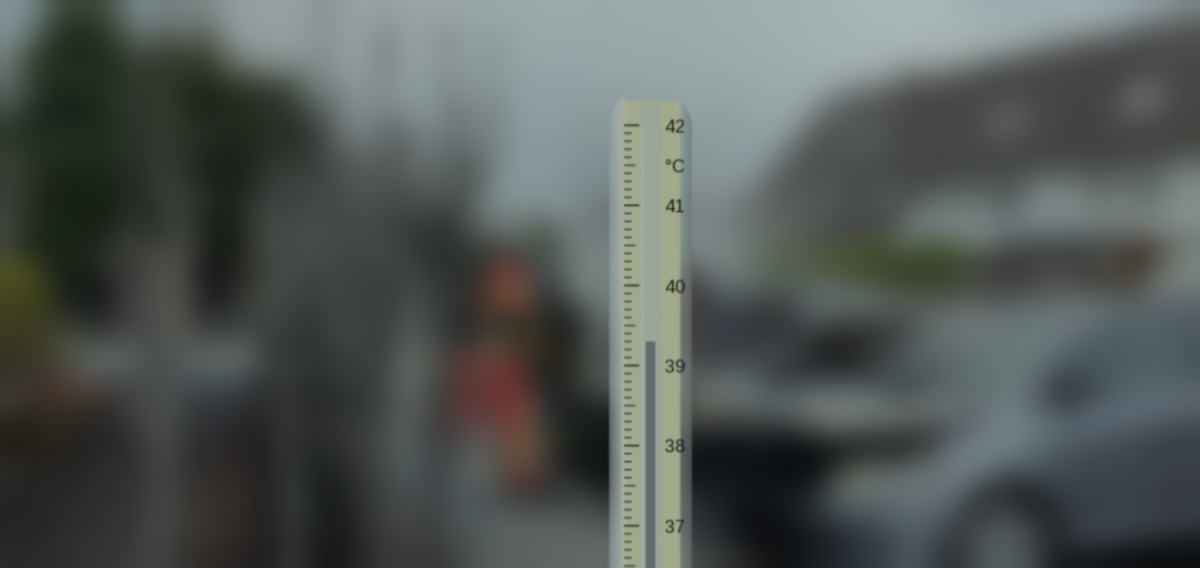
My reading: {"value": 39.3, "unit": "°C"}
